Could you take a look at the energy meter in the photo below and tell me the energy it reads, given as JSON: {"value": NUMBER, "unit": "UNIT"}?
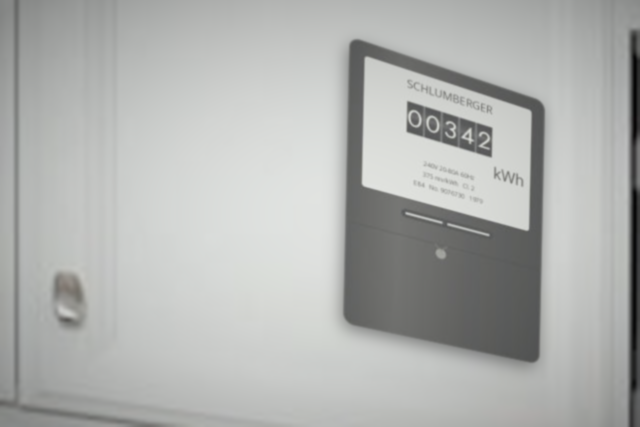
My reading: {"value": 342, "unit": "kWh"}
